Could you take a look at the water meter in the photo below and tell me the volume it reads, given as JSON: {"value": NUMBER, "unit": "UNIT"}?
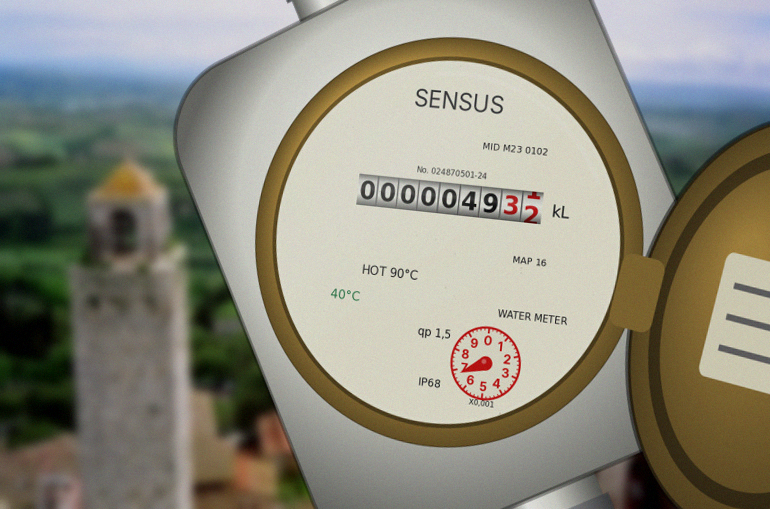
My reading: {"value": 49.316, "unit": "kL"}
